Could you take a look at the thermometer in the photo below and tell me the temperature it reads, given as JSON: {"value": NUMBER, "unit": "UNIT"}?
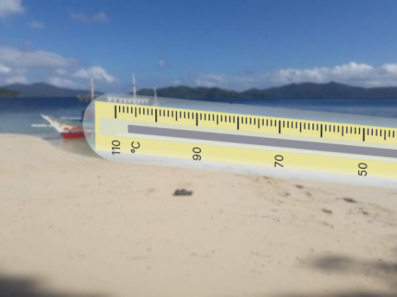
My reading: {"value": 107, "unit": "°C"}
